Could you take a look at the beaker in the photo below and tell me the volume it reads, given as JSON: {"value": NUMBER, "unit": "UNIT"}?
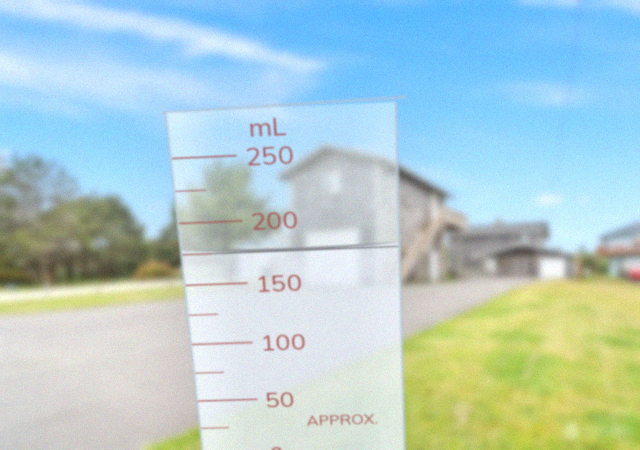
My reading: {"value": 175, "unit": "mL"}
